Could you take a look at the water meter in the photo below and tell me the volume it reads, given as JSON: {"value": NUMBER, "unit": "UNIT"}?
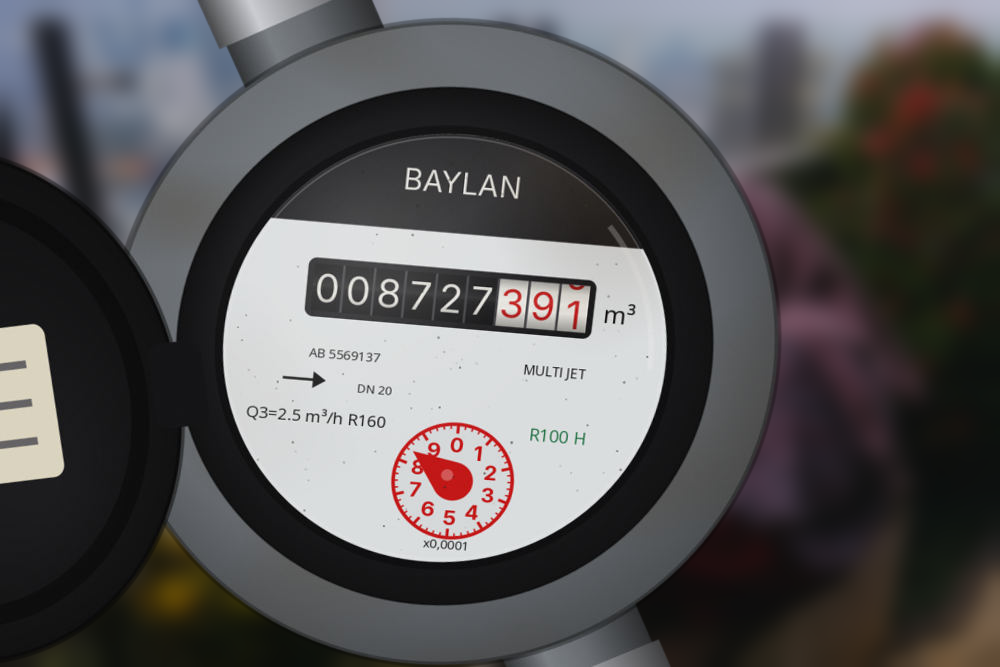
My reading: {"value": 8727.3908, "unit": "m³"}
